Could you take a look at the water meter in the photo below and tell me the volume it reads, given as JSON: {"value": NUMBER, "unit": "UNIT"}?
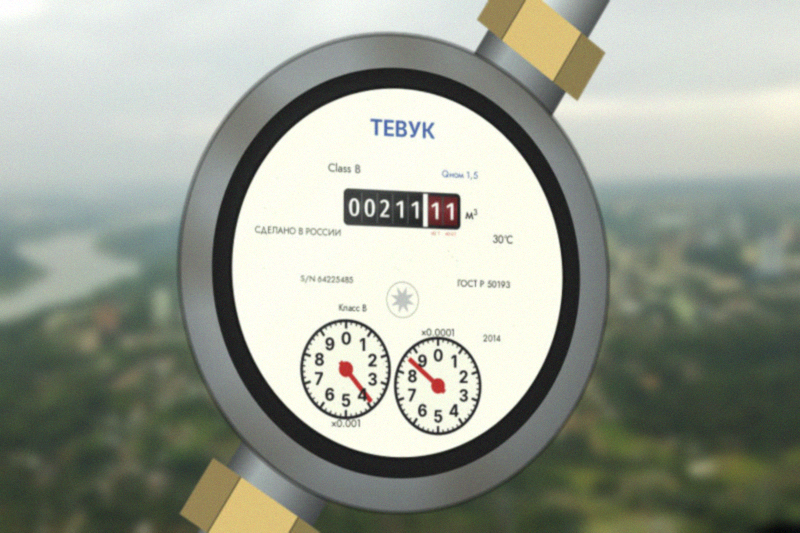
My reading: {"value": 211.1138, "unit": "m³"}
